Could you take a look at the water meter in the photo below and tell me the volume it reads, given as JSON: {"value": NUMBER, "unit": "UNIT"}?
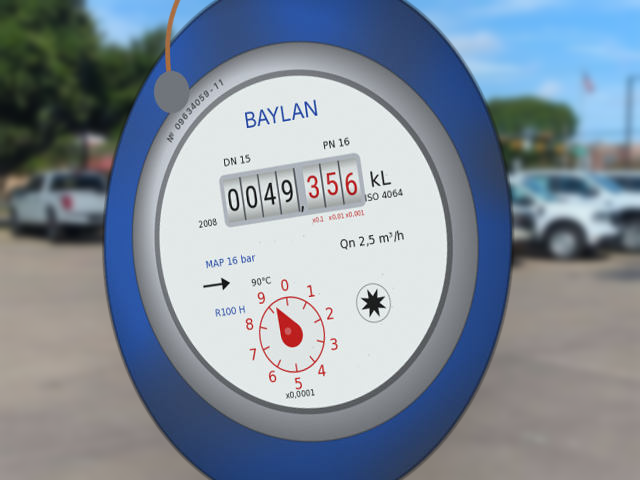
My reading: {"value": 49.3559, "unit": "kL"}
